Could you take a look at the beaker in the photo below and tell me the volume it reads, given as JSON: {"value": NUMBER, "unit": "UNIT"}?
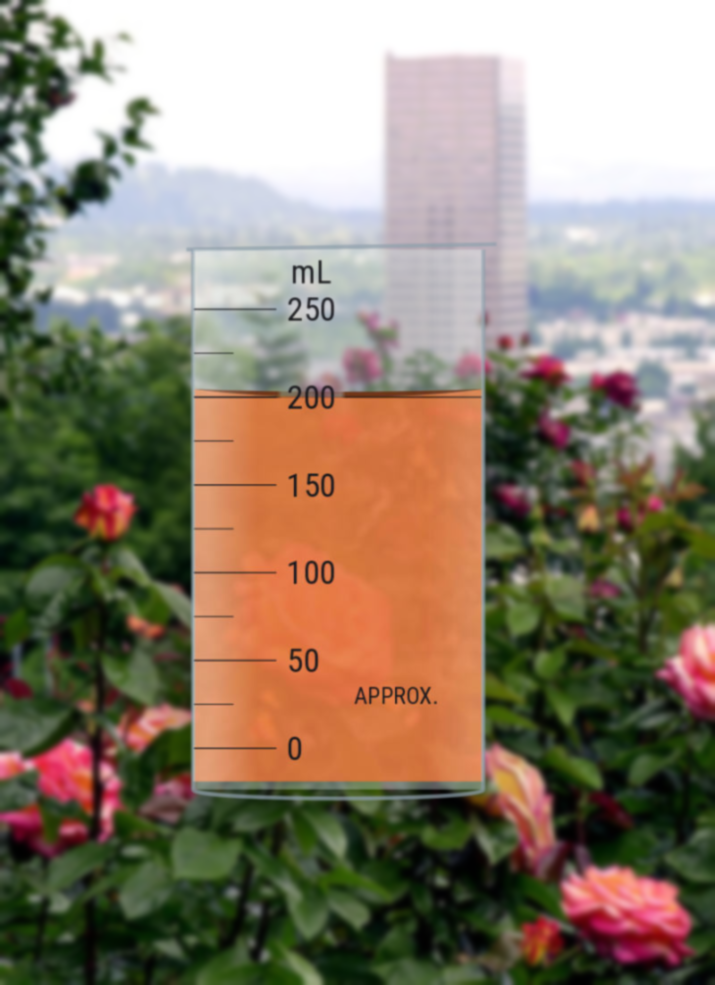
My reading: {"value": 200, "unit": "mL"}
